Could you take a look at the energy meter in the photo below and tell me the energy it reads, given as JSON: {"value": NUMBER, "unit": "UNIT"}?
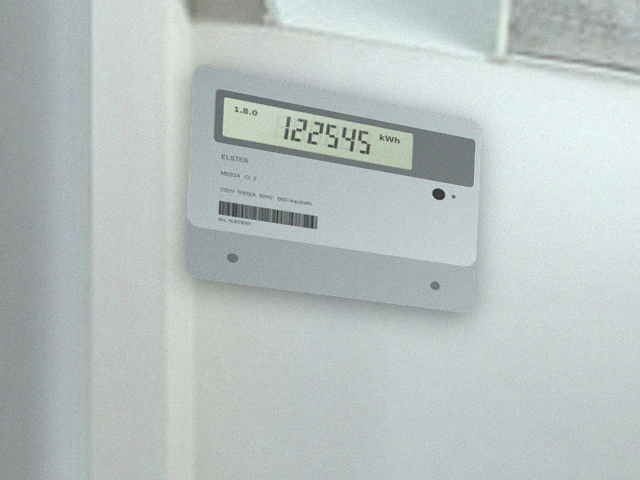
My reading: {"value": 122545, "unit": "kWh"}
